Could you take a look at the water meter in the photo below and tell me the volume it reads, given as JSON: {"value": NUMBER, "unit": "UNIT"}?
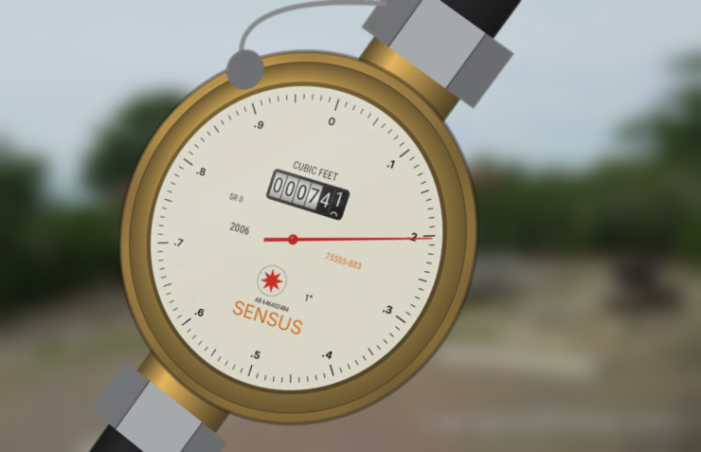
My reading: {"value": 741.20, "unit": "ft³"}
